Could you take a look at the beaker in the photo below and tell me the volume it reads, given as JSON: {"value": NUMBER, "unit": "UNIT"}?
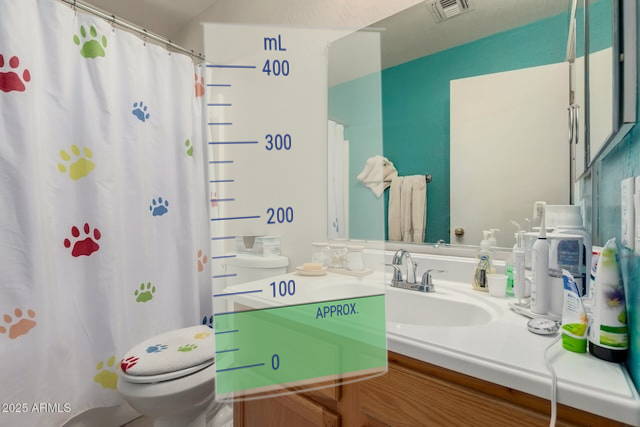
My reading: {"value": 75, "unit": "mL"}
